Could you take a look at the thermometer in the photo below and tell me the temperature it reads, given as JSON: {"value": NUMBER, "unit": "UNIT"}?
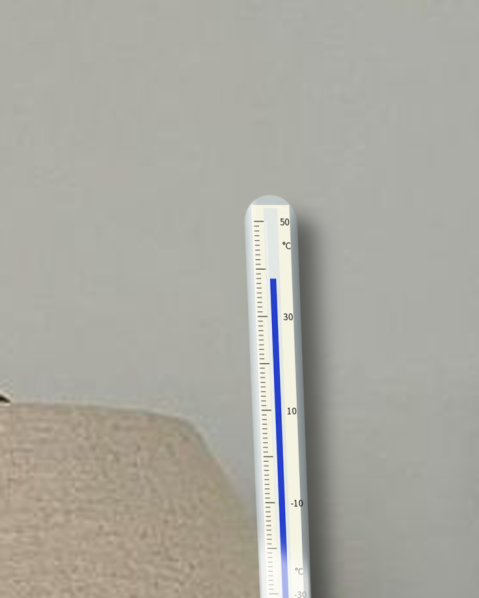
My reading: {"value": 38, "unit": "°C"}
